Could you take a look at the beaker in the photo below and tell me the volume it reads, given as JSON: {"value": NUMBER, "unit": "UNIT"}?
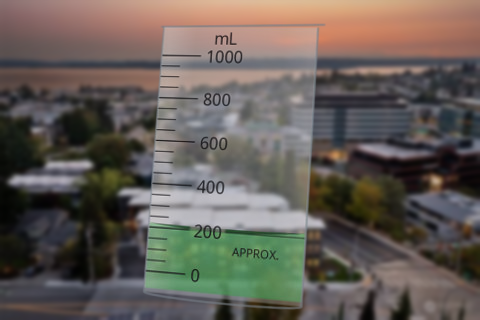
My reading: {"value": 200, "unit": "mL"}
